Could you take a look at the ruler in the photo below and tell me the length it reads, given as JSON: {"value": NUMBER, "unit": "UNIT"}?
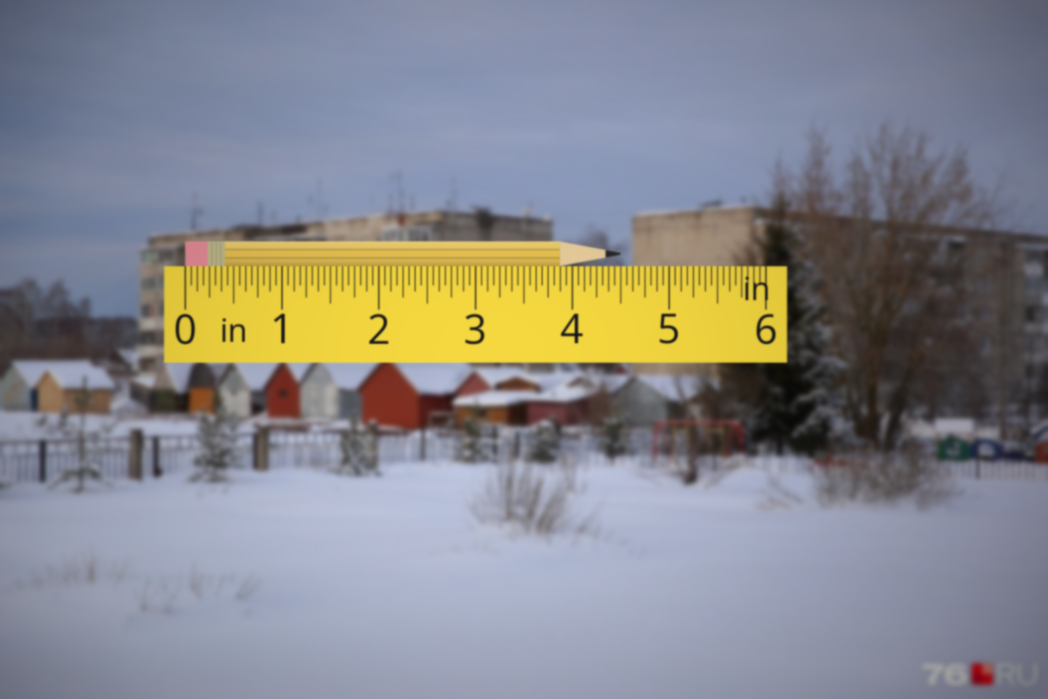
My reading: {"value": 4.5, "unit": "in"}
